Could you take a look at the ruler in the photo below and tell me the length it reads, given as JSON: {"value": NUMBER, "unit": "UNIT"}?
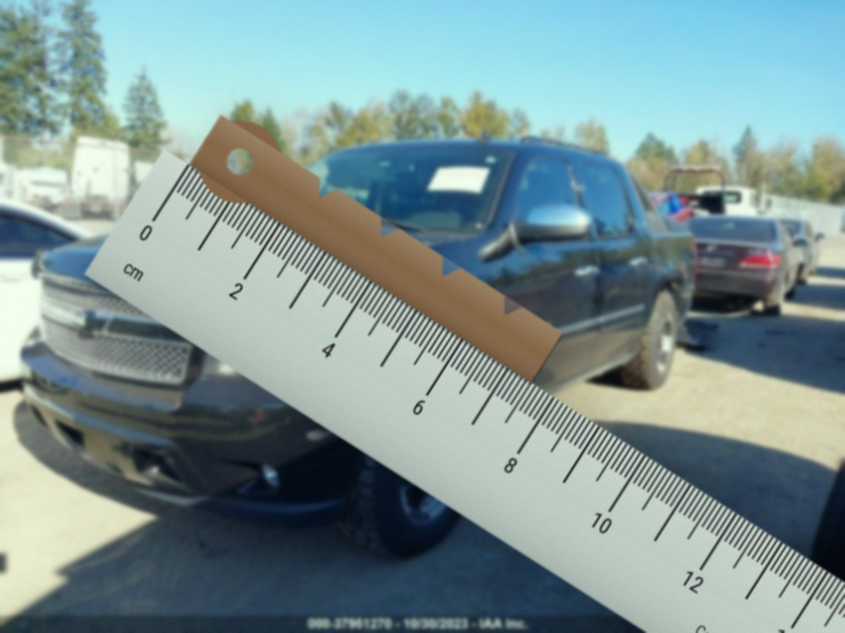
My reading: {"value": 7.5, "unit": "cm"}
